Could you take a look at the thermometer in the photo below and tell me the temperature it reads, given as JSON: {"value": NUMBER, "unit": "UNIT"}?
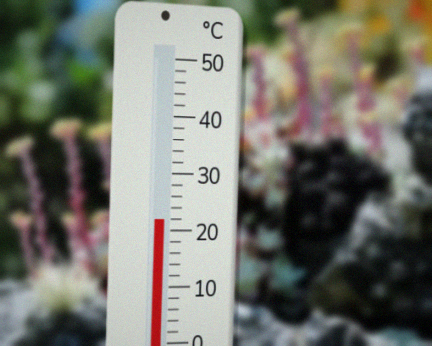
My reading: {"value": 22, "unit": "°C"}
